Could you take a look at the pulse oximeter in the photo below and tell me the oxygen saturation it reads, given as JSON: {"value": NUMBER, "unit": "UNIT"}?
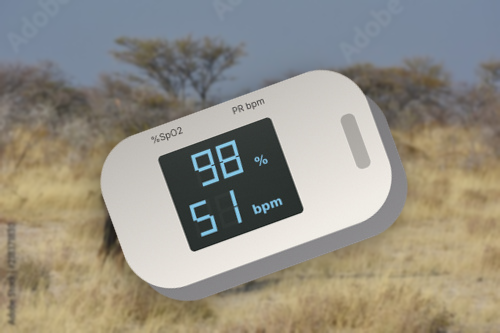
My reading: {"value": 98, "unit": "%"}
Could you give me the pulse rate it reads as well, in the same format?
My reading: {"value": 51, "unit": "bpm"}
